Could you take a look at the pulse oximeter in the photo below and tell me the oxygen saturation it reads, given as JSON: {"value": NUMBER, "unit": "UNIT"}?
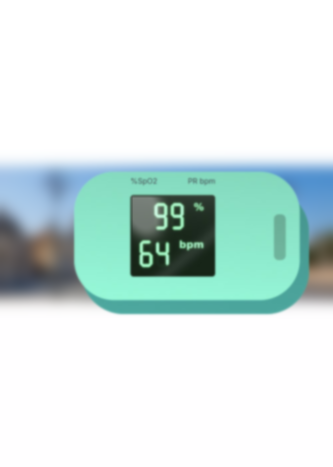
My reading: {"value": 99, "unit": "%"}
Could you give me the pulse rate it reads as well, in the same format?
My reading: {"value": 64, "unit": "bpm"}
